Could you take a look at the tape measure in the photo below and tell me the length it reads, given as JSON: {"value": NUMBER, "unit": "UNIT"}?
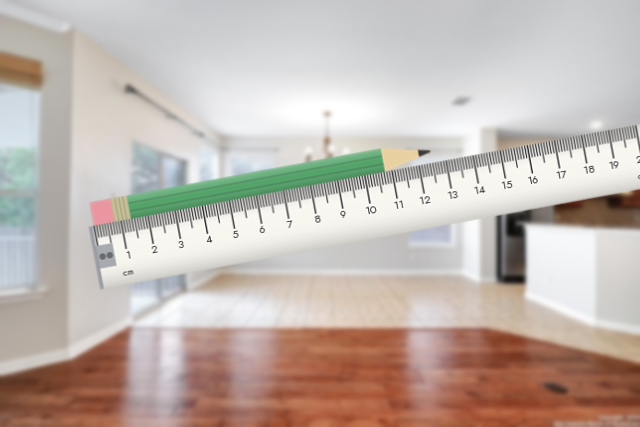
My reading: {"value": 12.5, "unit": "cm"}
